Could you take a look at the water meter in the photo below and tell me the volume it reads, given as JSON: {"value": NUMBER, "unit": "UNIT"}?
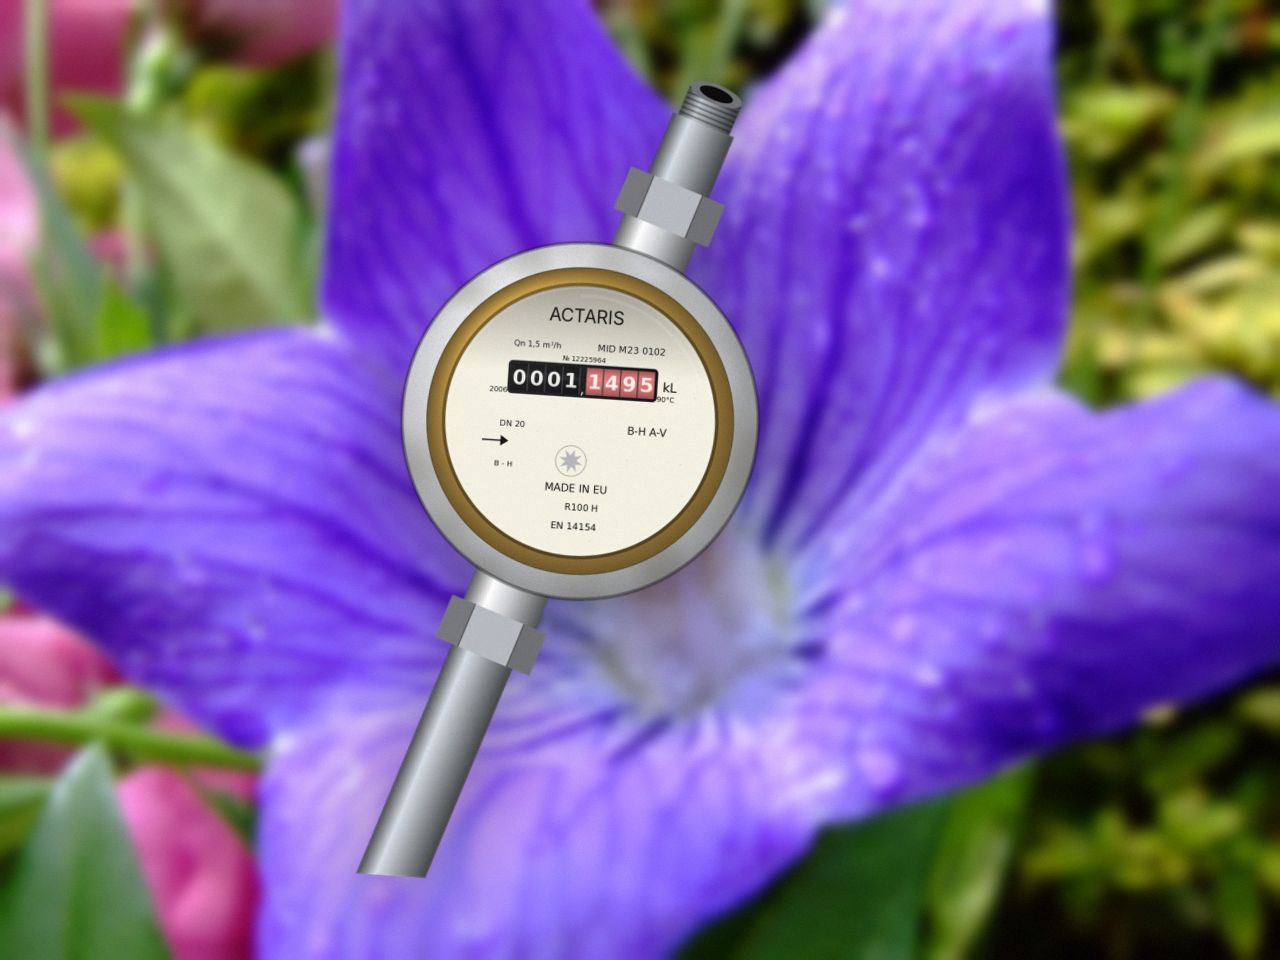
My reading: {"value": 1.1495, "unit": "kL"}
